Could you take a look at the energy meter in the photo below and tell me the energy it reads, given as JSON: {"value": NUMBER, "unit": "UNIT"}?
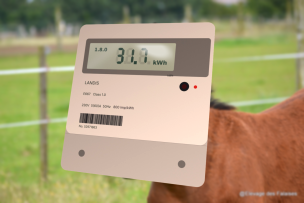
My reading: {"value": 31.7, "unit": "kWh"}
